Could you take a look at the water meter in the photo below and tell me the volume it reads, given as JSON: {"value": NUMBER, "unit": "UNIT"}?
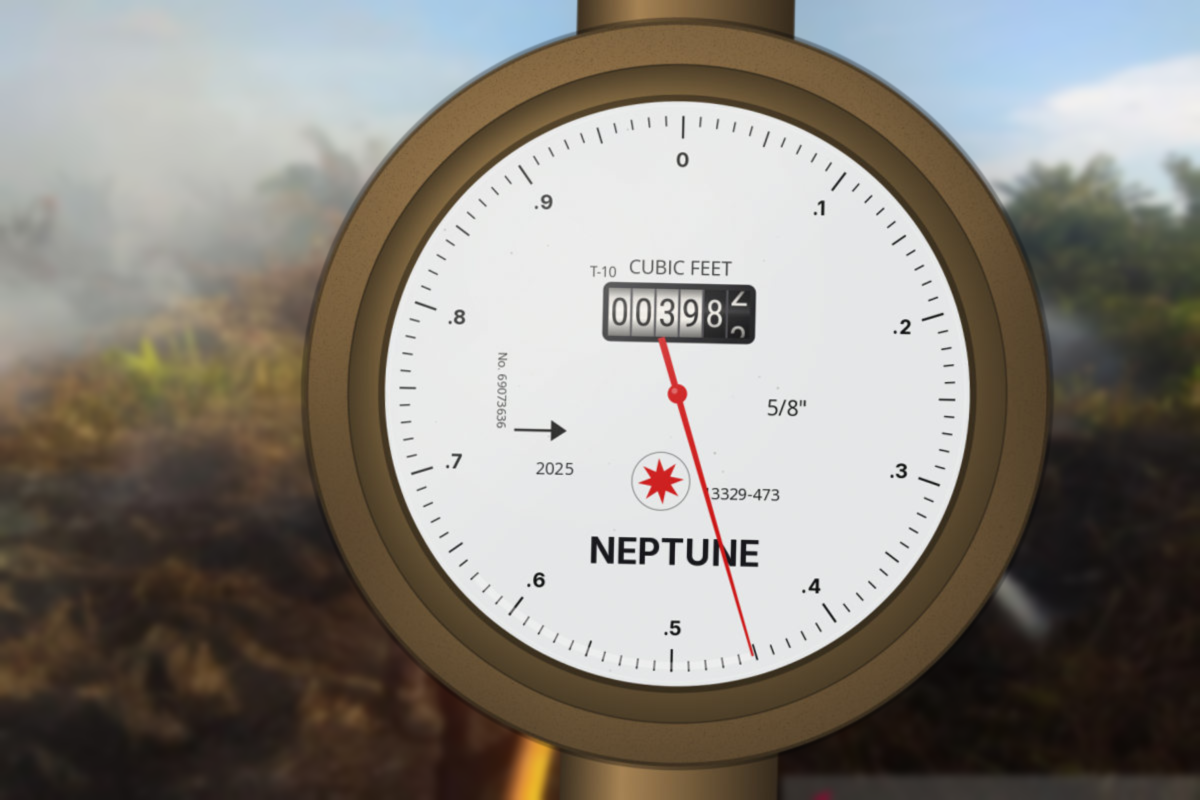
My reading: {"value": 3982.45, "unit": "ft³"}
